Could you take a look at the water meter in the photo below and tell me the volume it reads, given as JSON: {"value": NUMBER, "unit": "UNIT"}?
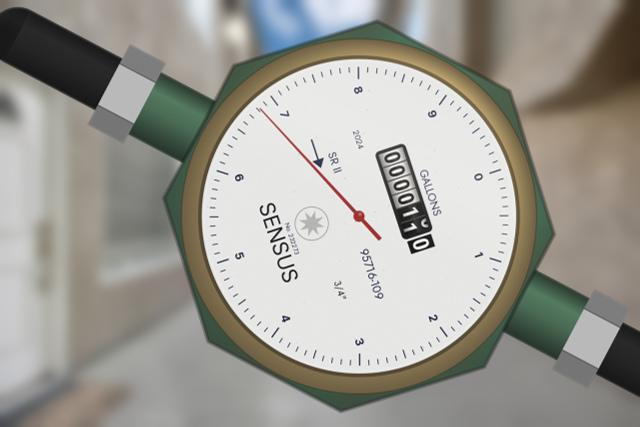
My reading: {"value": 106.8, "unit": "gal"}
